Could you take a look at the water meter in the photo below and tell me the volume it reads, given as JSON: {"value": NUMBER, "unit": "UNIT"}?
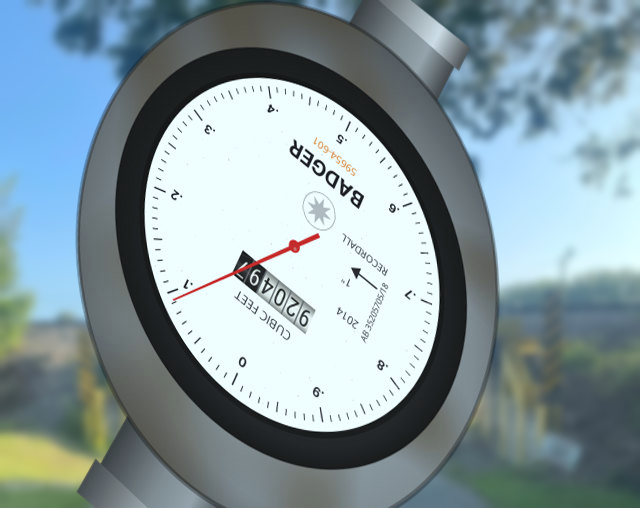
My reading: {"value": 920497.09, "unit": "ft³"}
